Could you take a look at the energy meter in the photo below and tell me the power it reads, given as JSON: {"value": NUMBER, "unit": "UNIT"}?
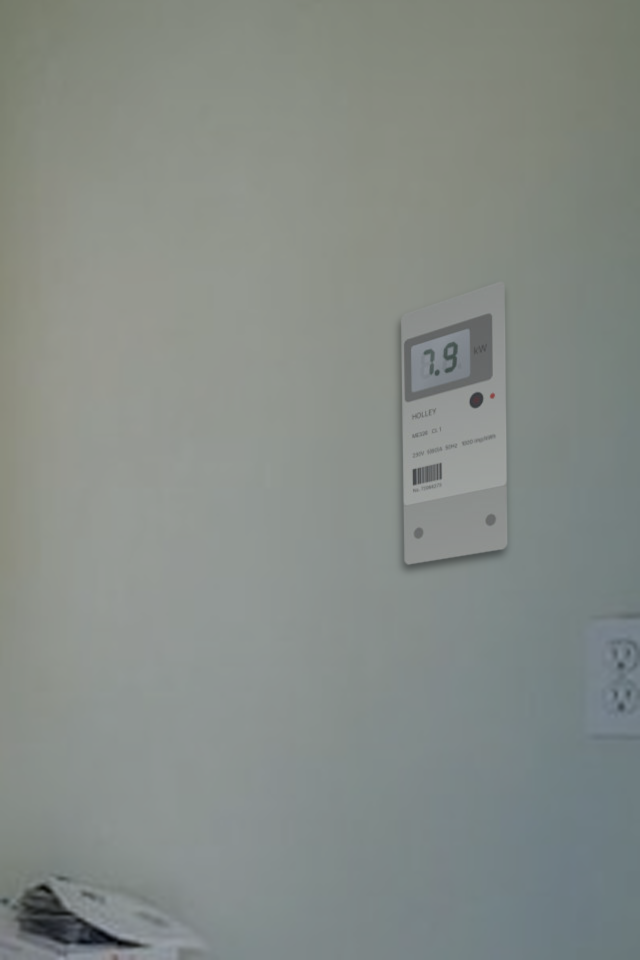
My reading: {"value": 7.9, "unit": "kW"}
